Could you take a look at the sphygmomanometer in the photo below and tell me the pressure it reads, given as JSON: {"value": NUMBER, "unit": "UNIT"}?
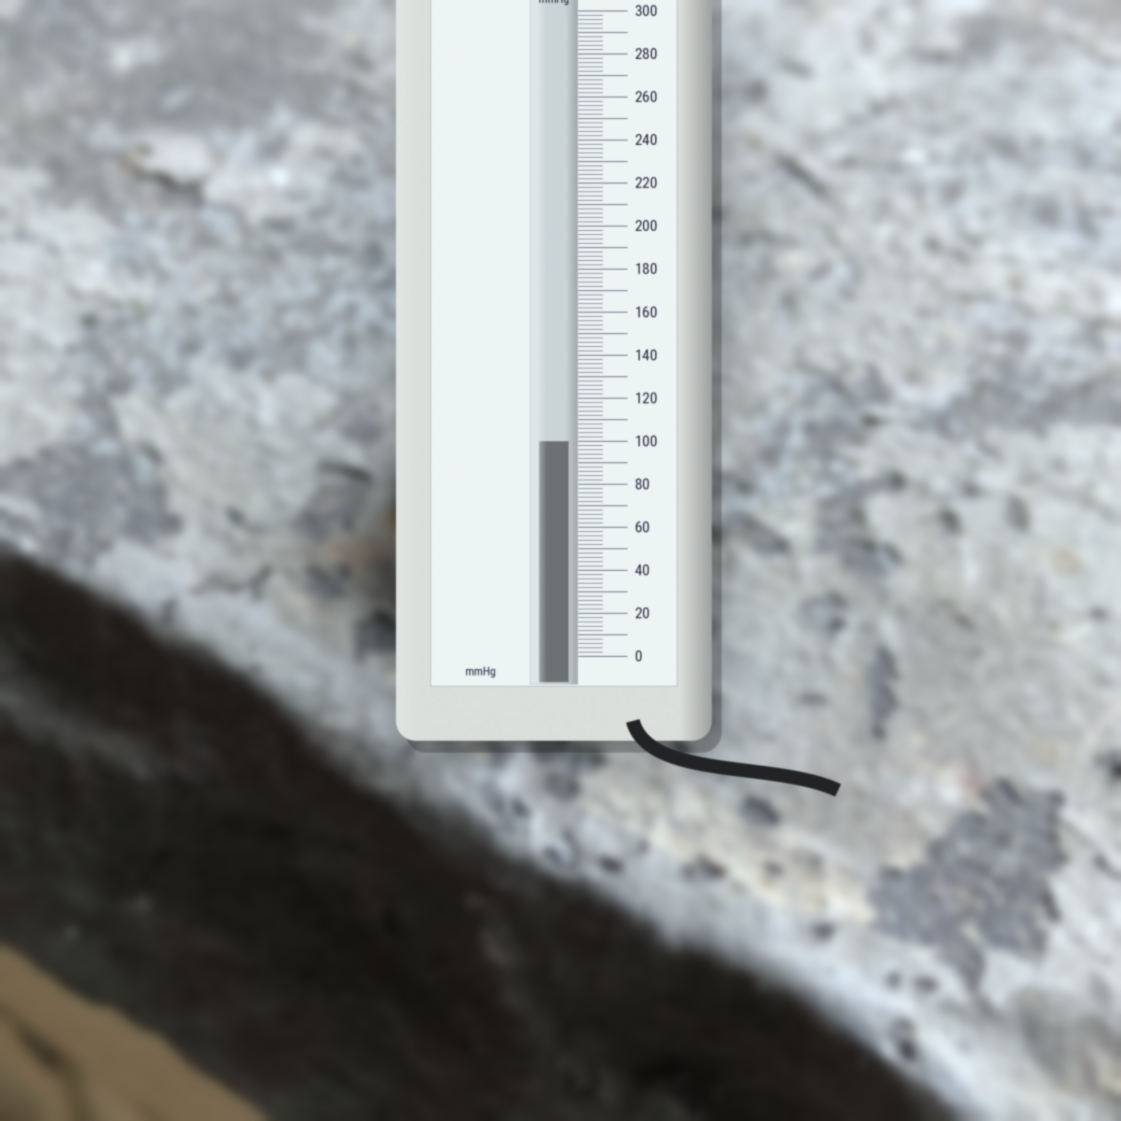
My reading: {"value": 100, "unit": "mmHg"}
